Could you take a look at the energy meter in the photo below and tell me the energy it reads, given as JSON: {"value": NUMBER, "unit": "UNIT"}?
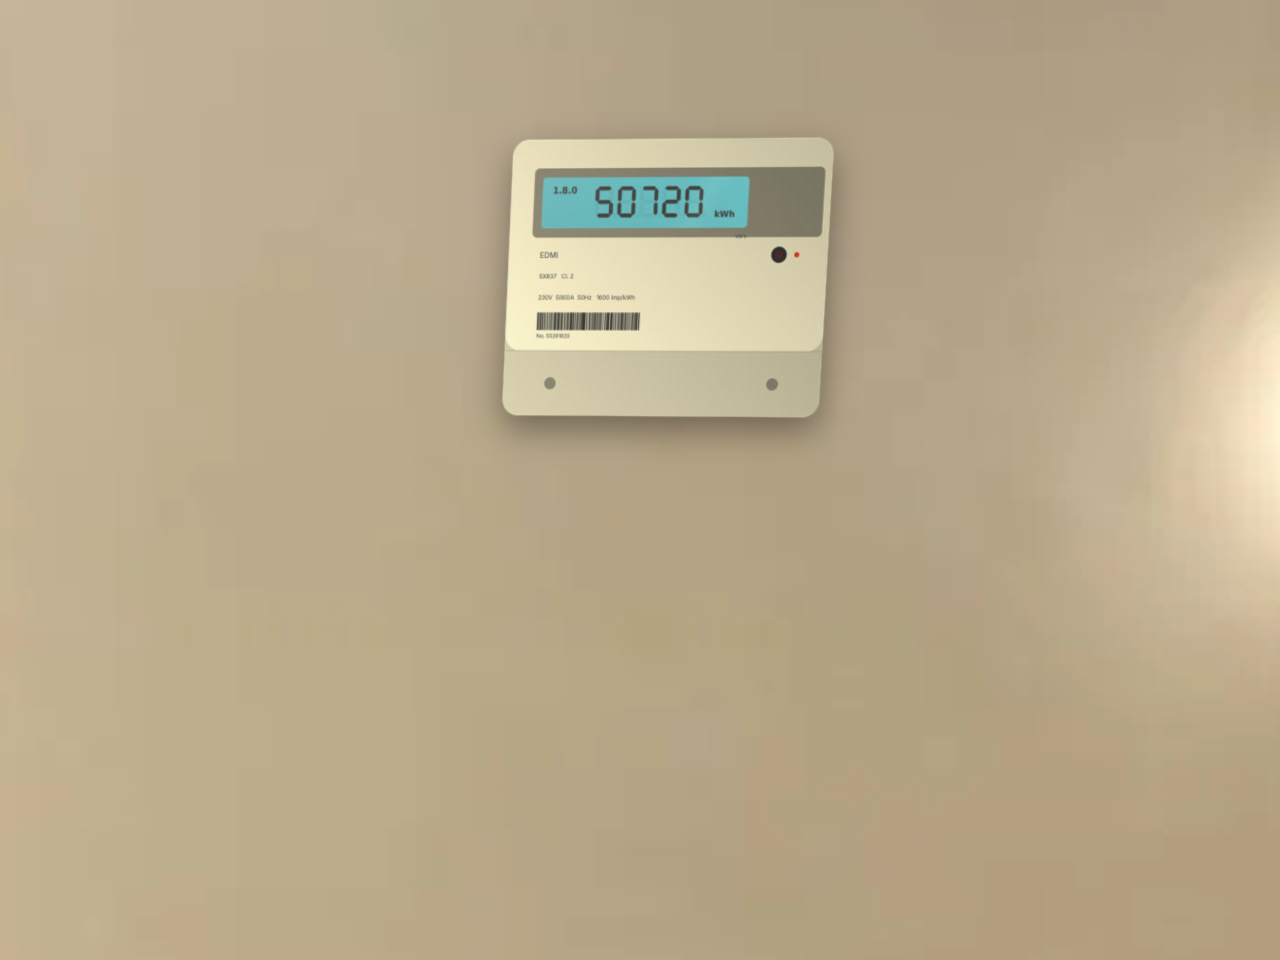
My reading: {"value": 50720, "unit": "kWh"}
